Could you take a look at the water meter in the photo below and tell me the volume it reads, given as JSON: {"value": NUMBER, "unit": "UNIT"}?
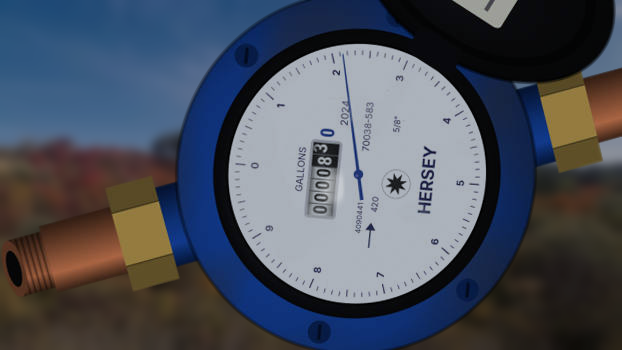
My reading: {"value": 832.1, "unit": "gal"}
